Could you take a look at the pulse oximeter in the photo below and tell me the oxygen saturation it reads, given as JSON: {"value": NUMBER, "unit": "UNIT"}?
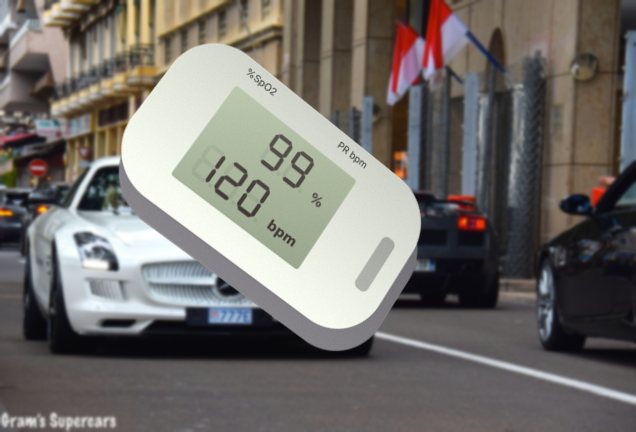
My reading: {"value": 99, "unit": "%"}
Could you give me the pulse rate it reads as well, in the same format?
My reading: {"value": 120, "unit": "bpm"}
